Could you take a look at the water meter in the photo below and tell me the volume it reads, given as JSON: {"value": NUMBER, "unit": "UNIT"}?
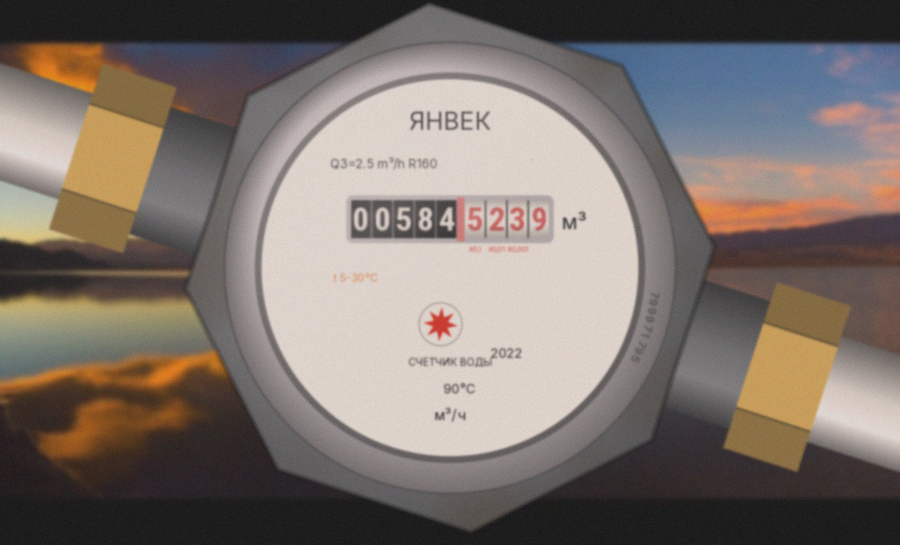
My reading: {"value": 584.5239, "unit": "m³"}
